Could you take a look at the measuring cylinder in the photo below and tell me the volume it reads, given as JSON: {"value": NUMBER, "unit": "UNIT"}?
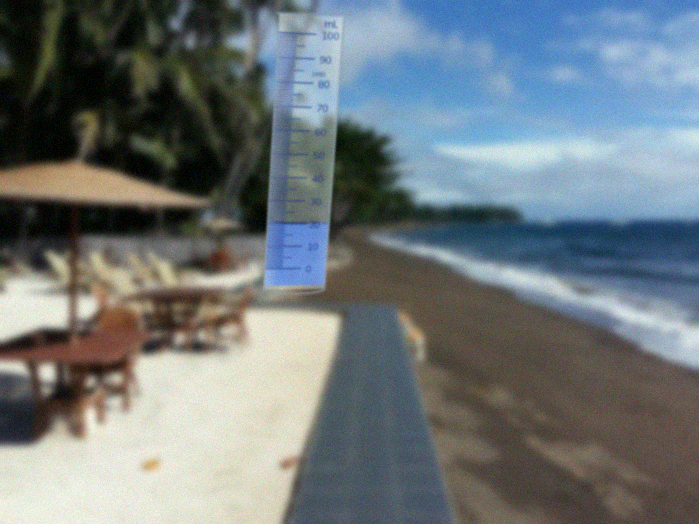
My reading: {"value": 20, "unit": "mL"}
